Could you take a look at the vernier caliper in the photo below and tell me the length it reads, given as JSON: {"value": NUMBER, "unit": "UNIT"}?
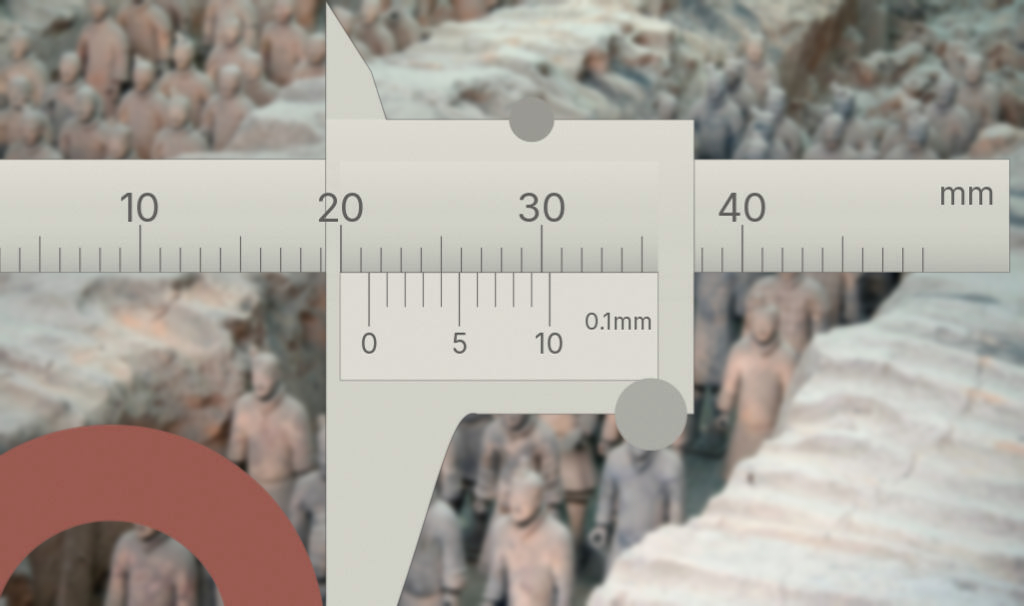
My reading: {"value": 21.4, "unit": "mm"}
